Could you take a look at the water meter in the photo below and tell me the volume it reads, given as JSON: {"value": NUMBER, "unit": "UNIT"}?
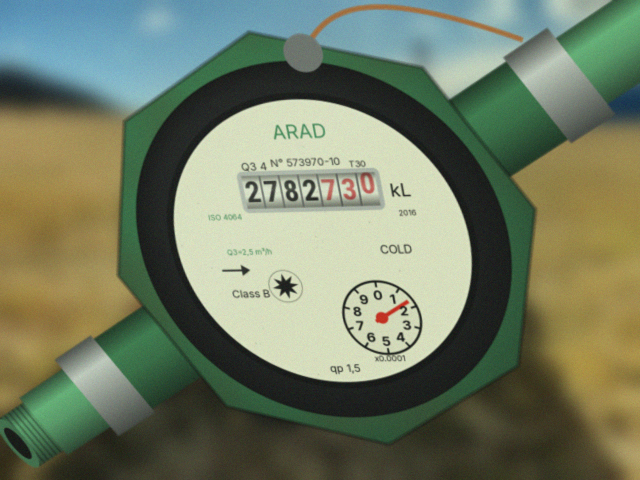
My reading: {"value": 2782.7301, "unit": "kL"}
